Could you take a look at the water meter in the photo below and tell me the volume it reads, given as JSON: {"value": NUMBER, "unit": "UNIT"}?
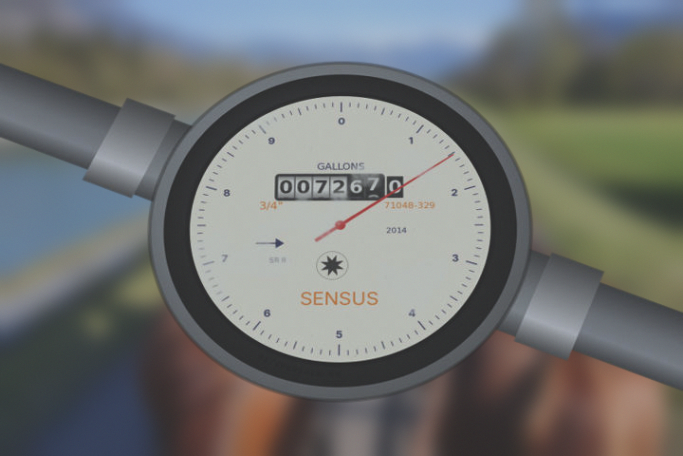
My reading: {"value": 72671.5, "unit": "gal"}
